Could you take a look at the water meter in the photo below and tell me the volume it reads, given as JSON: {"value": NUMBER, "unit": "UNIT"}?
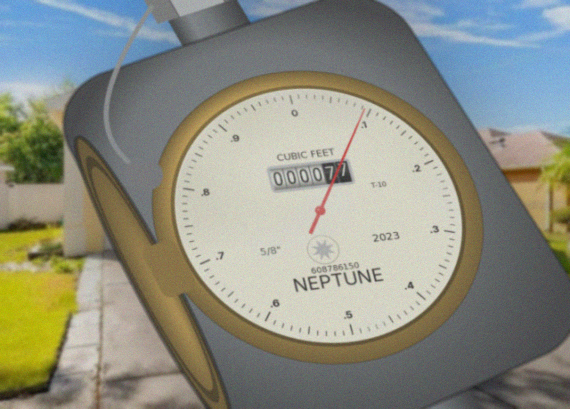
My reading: {"value": 77.09, "unit": "ft³"}
